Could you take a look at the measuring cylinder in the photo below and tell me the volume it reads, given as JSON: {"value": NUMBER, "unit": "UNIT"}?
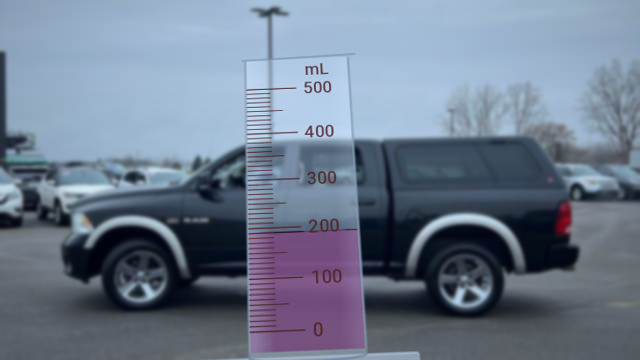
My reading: {"value": 190, "unit": "mL"}
